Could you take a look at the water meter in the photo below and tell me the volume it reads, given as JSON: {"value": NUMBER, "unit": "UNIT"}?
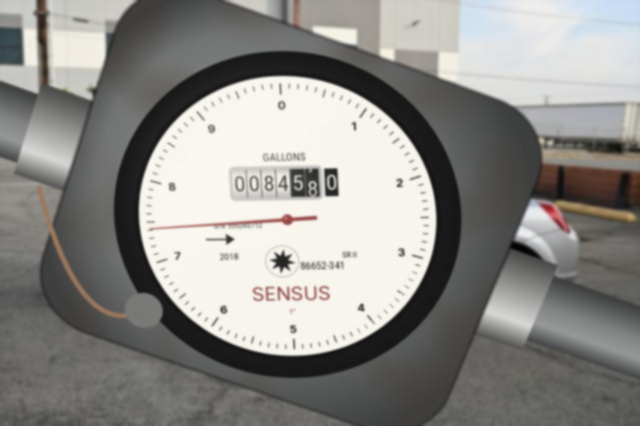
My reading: {"value": 84577.4, "unit": "gal"}
